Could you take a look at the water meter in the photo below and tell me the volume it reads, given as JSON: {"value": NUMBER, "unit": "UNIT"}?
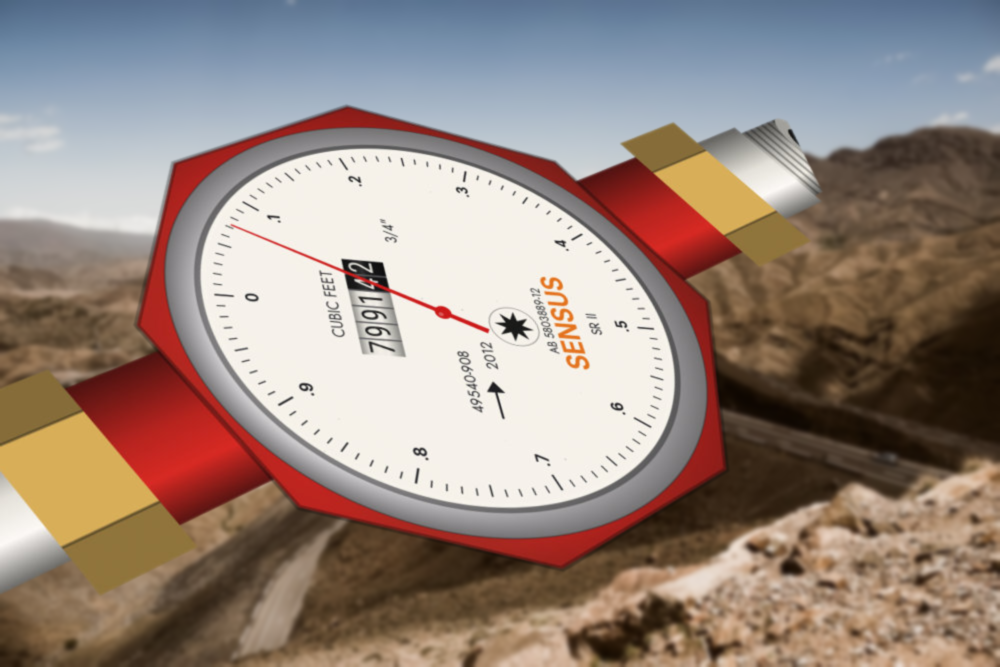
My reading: {"value": 799142.07, "unit": "ft³"}
